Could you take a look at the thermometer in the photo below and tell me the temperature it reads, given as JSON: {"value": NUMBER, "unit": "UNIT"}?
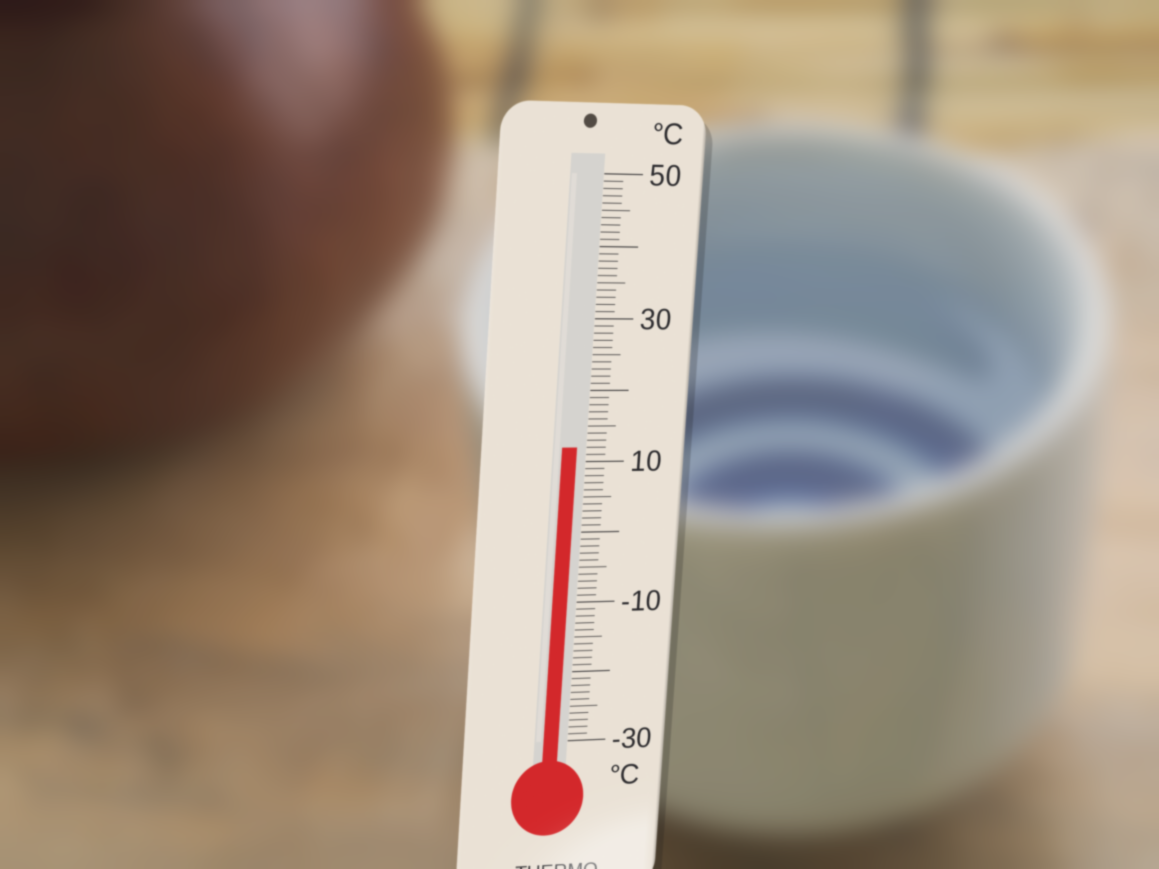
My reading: {"value": 12, "unit": "°C"}
